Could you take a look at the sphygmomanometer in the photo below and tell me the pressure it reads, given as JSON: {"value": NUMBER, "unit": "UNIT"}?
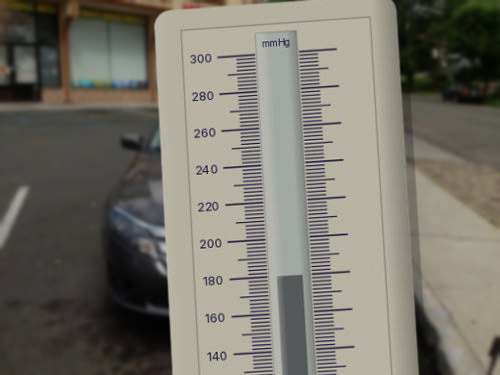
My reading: {"value": 180, "unit": "mmHg"}
